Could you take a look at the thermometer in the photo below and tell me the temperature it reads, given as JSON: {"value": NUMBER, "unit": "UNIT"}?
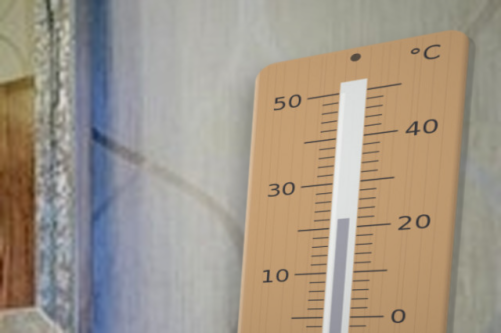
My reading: {"value": 22, "unit": "°C"}
